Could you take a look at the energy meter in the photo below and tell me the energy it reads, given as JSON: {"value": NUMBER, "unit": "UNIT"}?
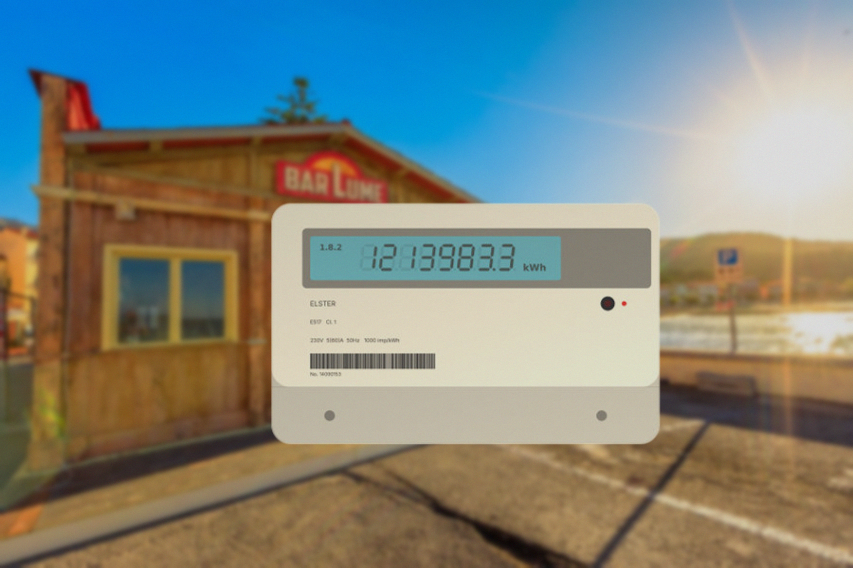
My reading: {"value": 1213983.3, "unit": "kWh"}
